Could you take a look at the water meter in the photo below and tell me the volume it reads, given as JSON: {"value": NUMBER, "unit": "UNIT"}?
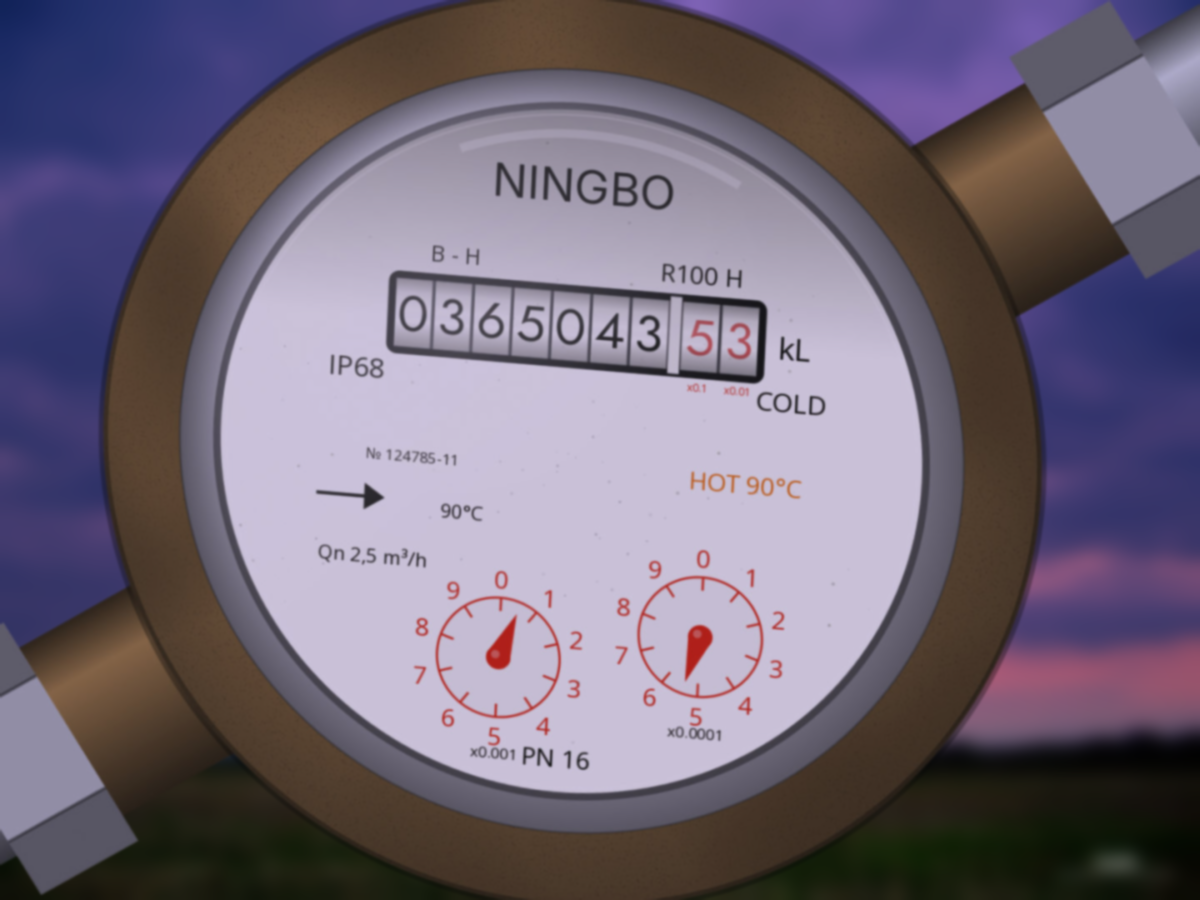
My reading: {"value": 365043.5305, "unit": "kL"}
